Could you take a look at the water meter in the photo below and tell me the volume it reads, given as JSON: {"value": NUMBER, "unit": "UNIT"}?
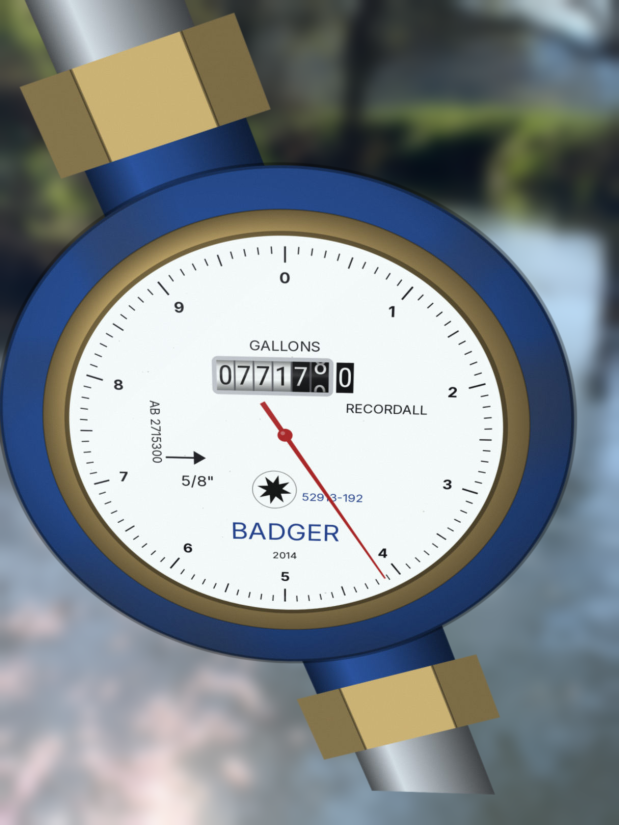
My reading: {"value": 771784.1, "unit": "gal"}
